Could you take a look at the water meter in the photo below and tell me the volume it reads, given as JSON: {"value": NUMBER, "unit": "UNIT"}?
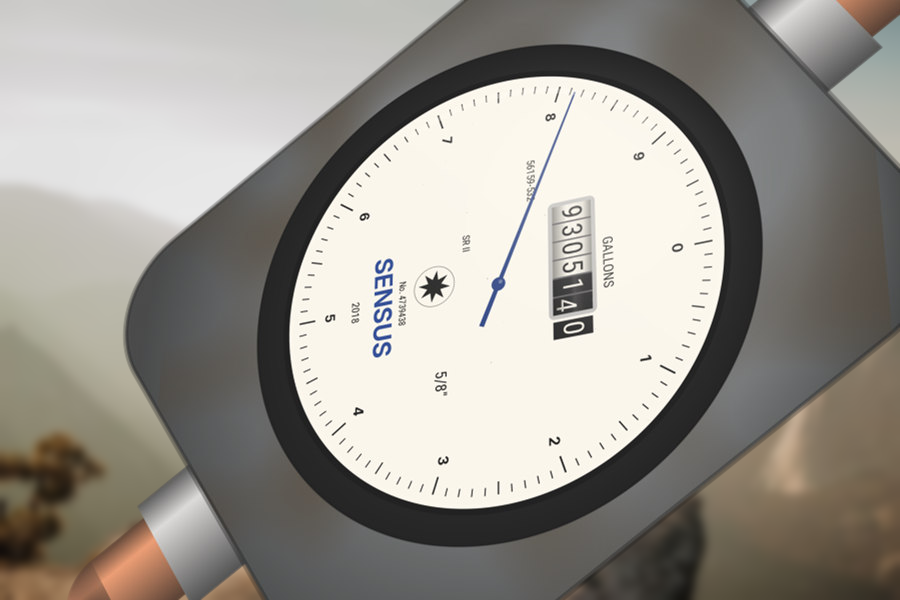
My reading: {"value": 9305138.1, "unit": "gal"}
